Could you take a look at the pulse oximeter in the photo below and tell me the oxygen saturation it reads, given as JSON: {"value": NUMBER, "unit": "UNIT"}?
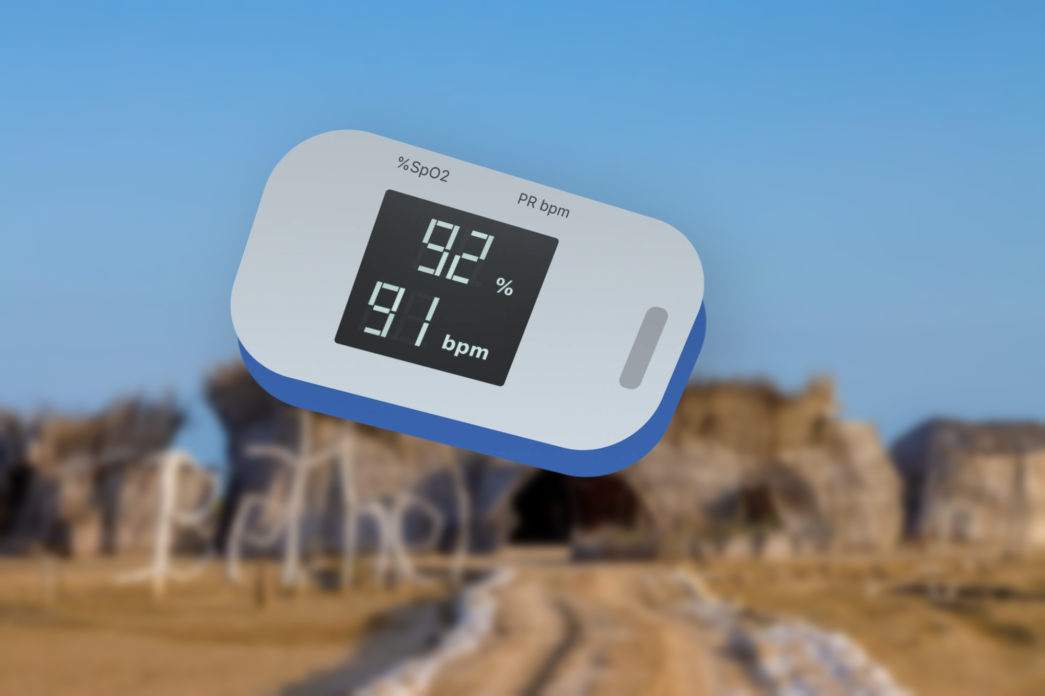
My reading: {"value": 92, "unit": "%"}
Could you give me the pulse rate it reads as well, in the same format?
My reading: {"value": 91, "unit": "bpm"}
